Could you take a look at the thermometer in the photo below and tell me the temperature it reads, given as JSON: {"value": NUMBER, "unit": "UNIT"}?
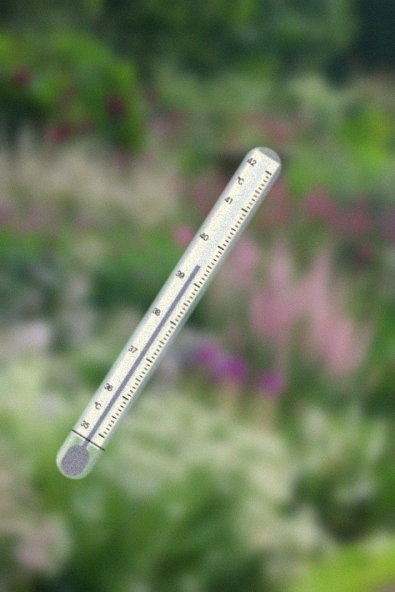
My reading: {"value": 39.4, "unit": "°C"}
